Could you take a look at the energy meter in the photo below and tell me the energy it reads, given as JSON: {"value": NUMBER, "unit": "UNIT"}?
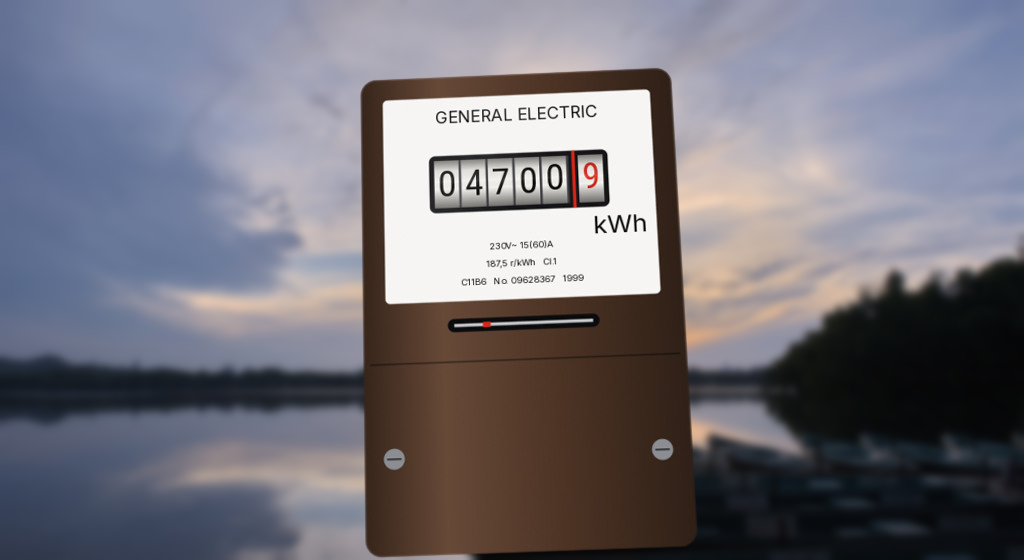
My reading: {"value": 4700.9, "unit": "kWh"}
